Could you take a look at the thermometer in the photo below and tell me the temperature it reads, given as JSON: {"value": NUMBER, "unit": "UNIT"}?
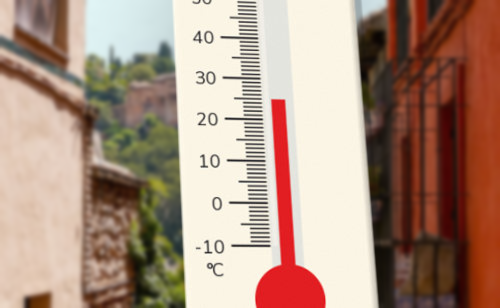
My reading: {"value": 25, "unit": "°C"}
